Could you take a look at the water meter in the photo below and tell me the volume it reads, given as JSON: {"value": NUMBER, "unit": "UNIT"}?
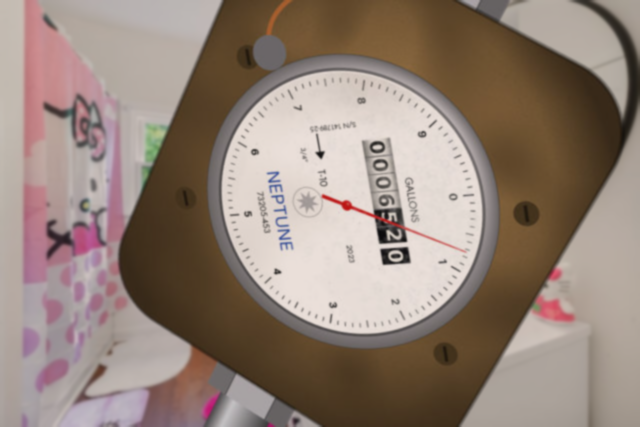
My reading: {"value": 6520.7, "unit": "gal"}
